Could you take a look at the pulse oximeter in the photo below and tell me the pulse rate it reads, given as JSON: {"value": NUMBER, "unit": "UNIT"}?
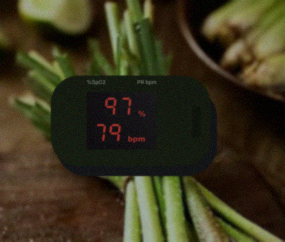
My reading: {"value": 79, "unit": "bpm"}
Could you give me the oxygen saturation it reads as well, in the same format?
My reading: {"value": 97, "unit": "%"}
